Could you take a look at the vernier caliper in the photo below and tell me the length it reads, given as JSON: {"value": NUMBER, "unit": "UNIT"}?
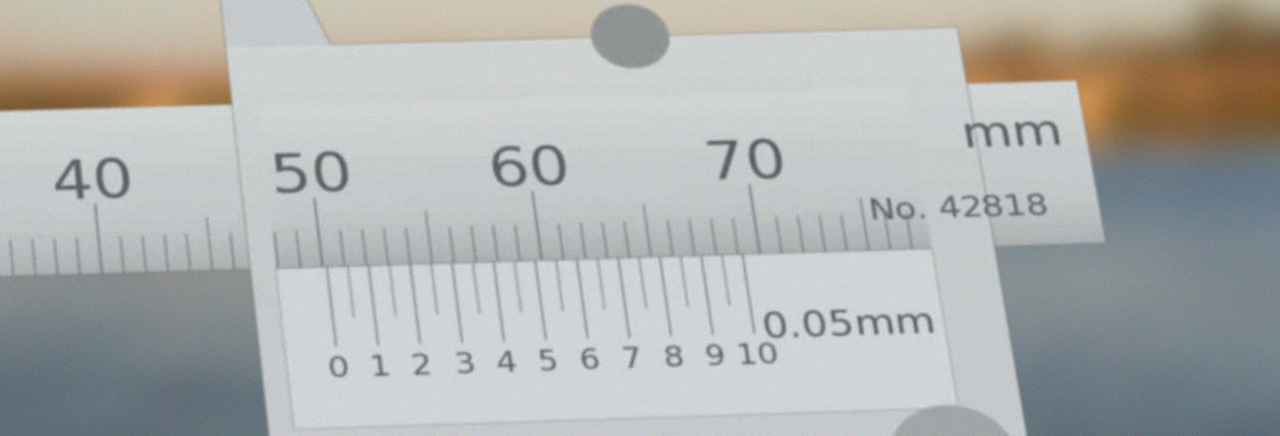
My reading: {"value": 50.2, "unit": "mm"}
